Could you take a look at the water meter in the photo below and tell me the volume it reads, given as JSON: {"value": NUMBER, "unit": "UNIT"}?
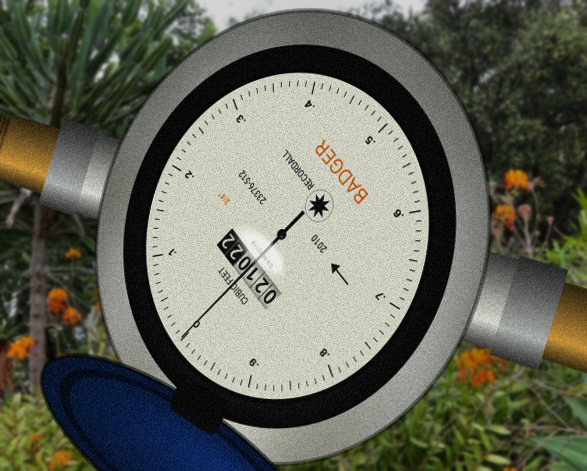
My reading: {"value": 21022.00, "unit": "ft³"}
